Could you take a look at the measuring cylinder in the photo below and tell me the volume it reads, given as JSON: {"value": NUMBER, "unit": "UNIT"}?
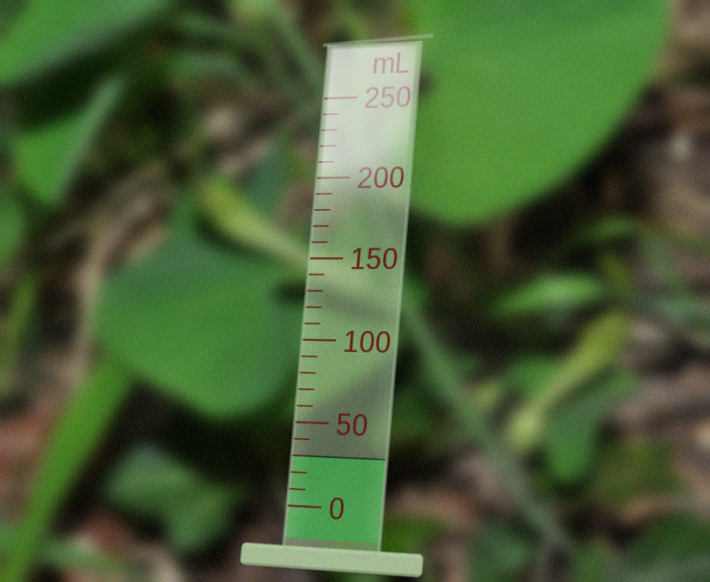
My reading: {"value": 30, "unit": "mL"}
